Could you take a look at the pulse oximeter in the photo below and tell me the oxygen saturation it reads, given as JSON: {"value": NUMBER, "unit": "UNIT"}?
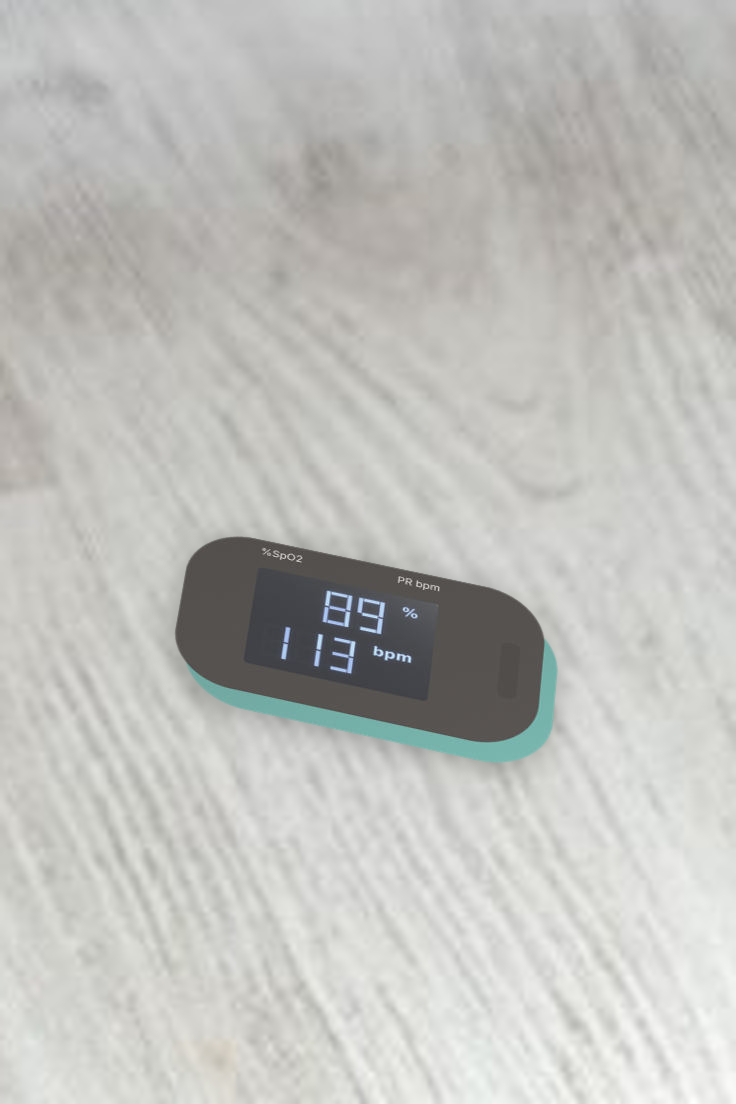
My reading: {"value": 89, "unit": "%"}
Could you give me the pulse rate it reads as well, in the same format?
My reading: {"value": 113, "unit": "bpm"}
